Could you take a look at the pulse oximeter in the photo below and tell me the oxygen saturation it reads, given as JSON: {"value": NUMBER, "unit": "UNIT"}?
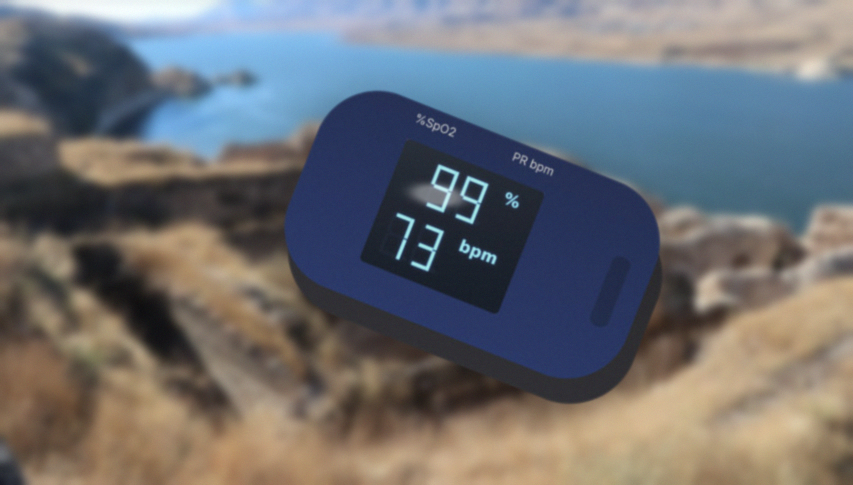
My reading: {"value": 99, "unit": "%"}
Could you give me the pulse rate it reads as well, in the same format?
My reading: {"value": 73, "unit": "bpm"}
